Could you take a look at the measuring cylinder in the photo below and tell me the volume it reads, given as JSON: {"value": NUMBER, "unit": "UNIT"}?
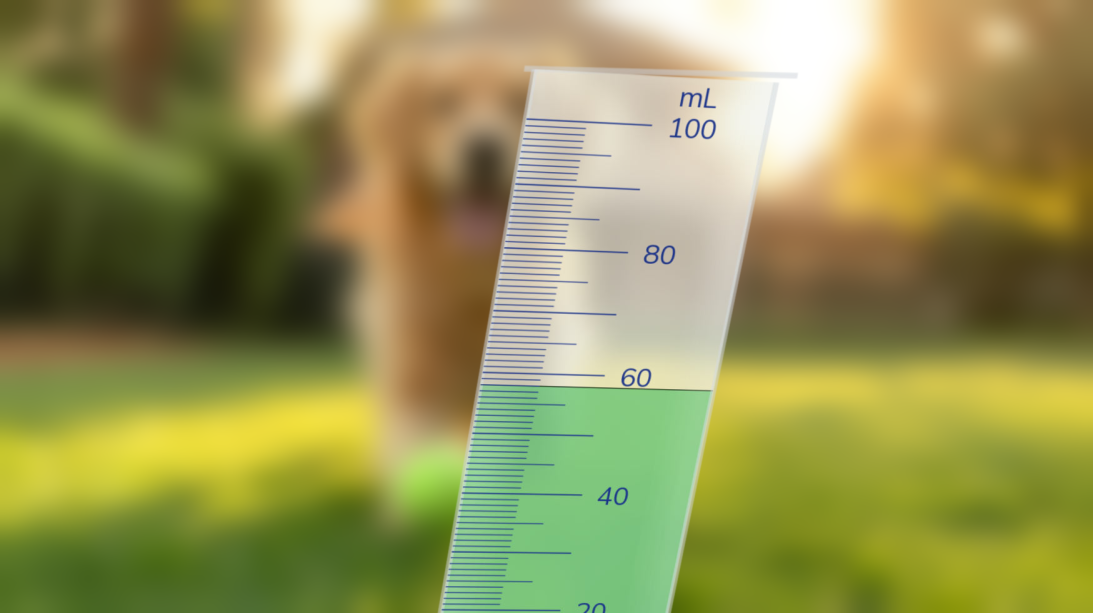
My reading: {"value": 58, "unit": "mL"}
